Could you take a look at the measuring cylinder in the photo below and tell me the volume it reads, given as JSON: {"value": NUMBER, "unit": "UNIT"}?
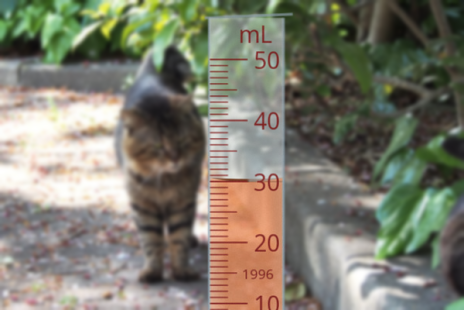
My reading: {"value": 30, "unit": "mL"}
